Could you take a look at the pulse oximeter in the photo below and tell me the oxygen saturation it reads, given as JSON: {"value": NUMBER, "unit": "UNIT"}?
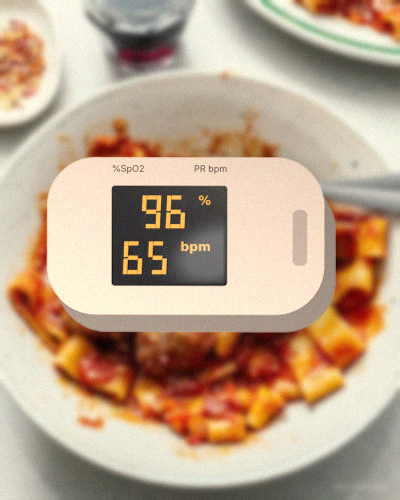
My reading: {"value": 96, "unit": "%"}
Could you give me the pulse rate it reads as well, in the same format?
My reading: {"value": 65, "unit": "bpm"}
